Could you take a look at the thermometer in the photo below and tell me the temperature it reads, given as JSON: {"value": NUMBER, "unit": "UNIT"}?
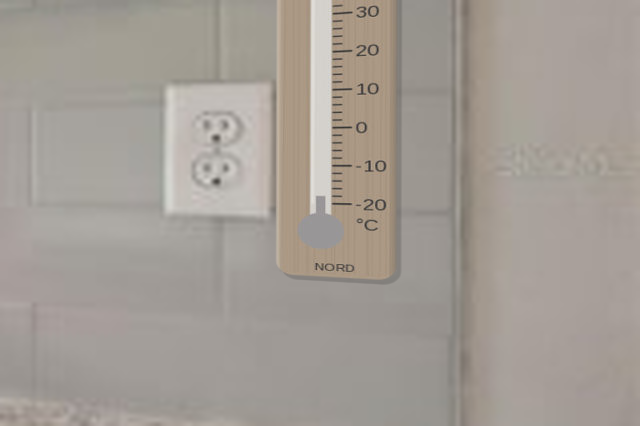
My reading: {"value": -18, "unit": "°C"}
